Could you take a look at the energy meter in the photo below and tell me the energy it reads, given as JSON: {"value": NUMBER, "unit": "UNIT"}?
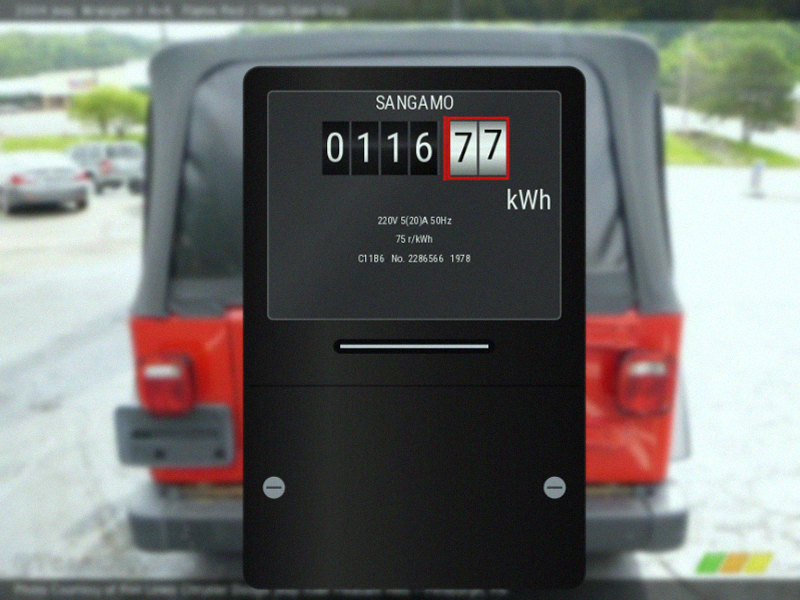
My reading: {"value": 116.77, "unit": "kWh"}
